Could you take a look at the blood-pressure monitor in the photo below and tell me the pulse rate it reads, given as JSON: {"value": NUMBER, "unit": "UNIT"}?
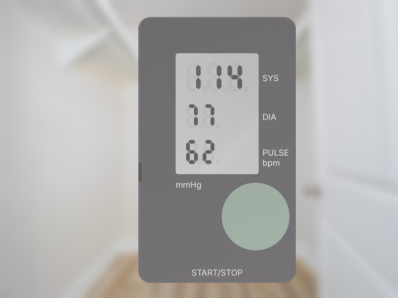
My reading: {"value": 62, "unit": "bpm"}
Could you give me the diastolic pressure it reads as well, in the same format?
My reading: {"value": 77, "unit": "mmHg"}
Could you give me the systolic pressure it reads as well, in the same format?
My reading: {"value": 114, "unit": "mmHg"}
